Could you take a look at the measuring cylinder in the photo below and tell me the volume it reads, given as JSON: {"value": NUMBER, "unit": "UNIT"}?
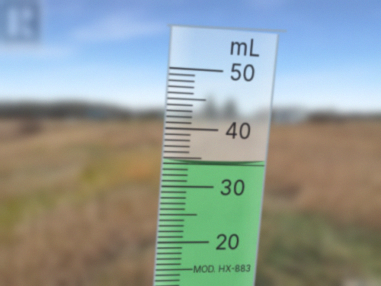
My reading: {"value": 34, "unit": "mL"}
